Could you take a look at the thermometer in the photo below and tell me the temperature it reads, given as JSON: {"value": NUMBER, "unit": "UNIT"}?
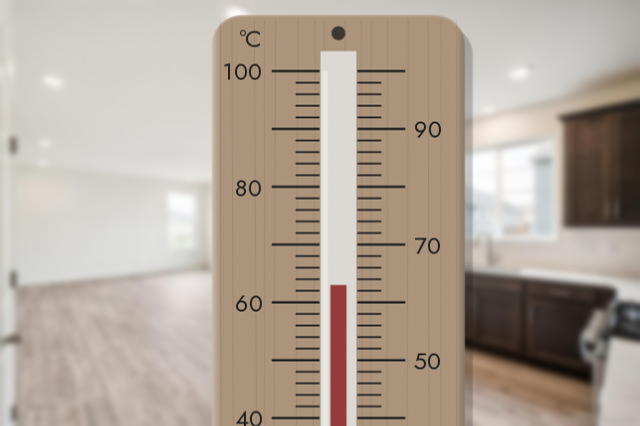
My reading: {"value": 63, "unit": "°C"}
